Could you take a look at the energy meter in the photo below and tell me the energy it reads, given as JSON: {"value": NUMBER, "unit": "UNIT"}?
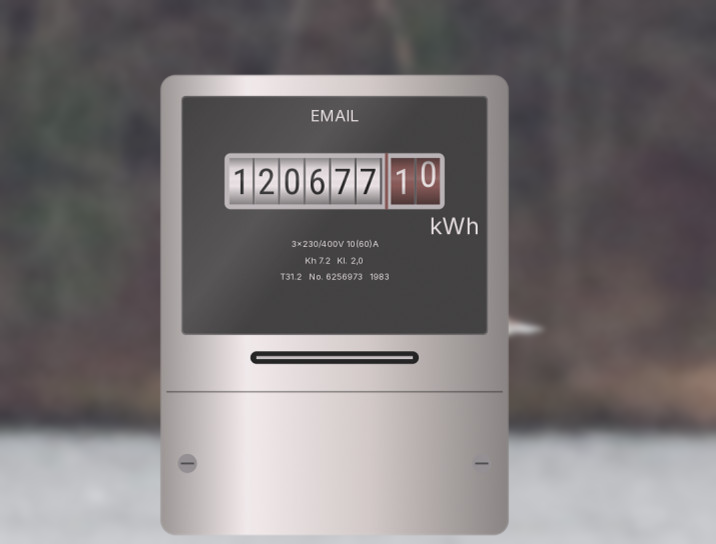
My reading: {"value": 120677.10, "unit": "kWh"}
